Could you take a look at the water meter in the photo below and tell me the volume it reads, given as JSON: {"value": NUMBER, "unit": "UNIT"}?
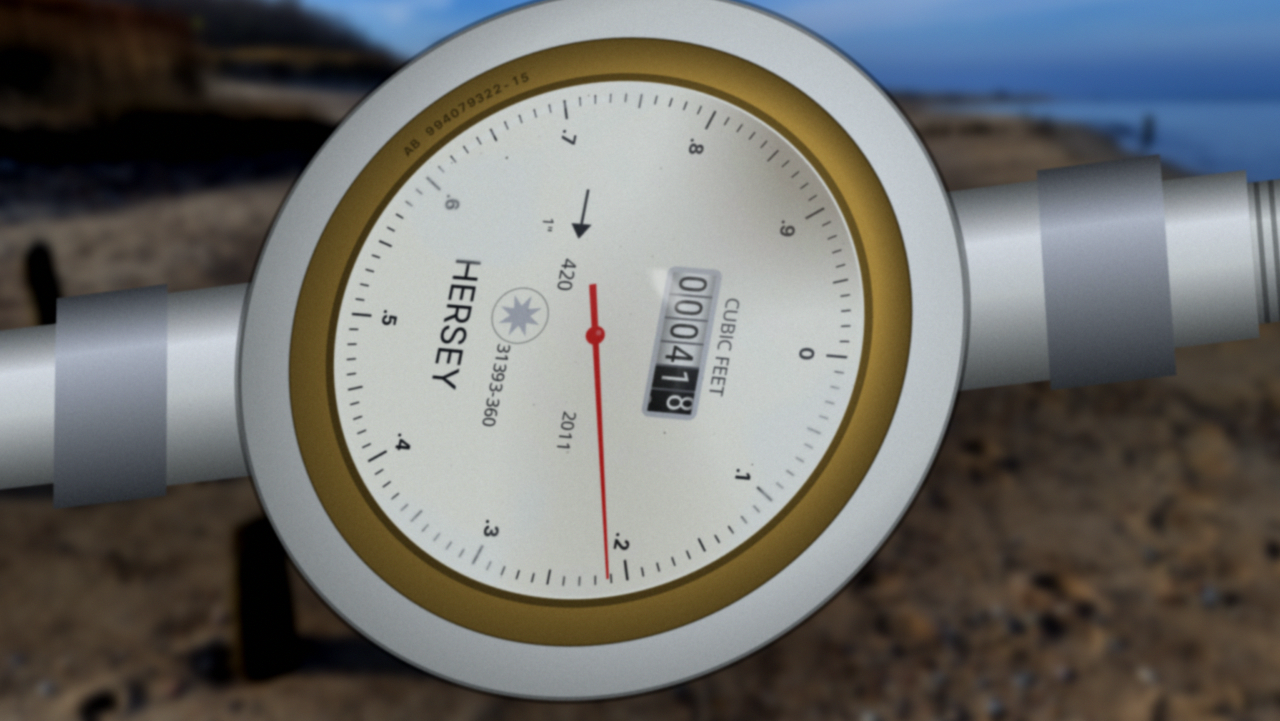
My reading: {"value": 418.21, "unit": "ft³"}
